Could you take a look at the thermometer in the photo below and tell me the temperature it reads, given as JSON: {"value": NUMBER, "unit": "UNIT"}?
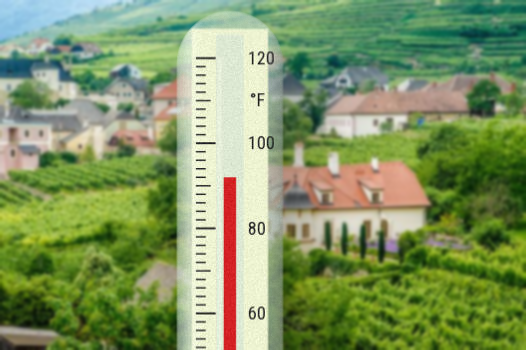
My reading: {"value": 92, "unit": "°F"}
